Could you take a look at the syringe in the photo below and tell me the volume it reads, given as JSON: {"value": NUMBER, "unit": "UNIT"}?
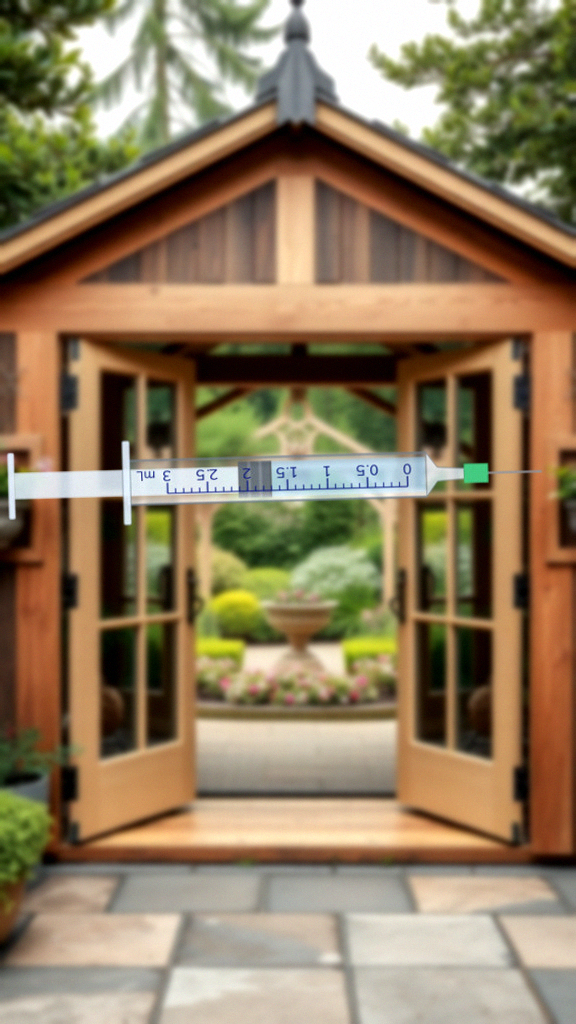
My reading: {"value": 1.7, "unit": "mL"}
